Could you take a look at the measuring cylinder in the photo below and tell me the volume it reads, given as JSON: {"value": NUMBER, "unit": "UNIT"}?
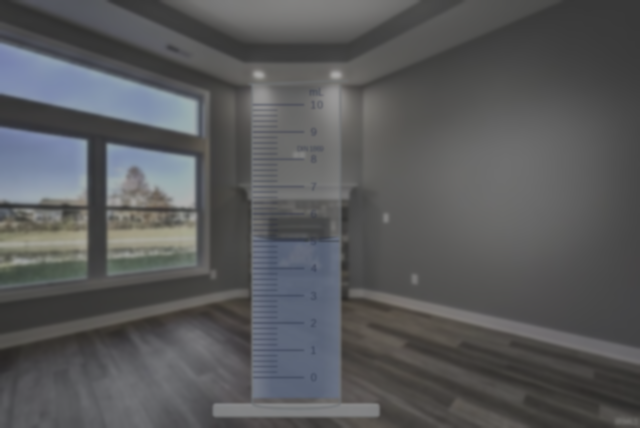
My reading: {"value": 5, "unit": "mL"}
